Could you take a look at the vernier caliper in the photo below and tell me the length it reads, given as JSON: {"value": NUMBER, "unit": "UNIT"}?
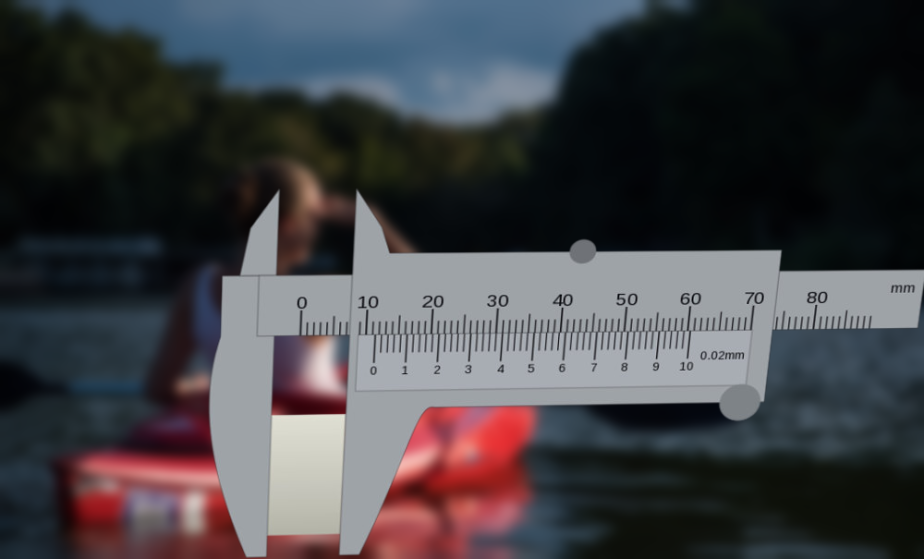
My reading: {"value": 11.4, "unit": "mm"}
